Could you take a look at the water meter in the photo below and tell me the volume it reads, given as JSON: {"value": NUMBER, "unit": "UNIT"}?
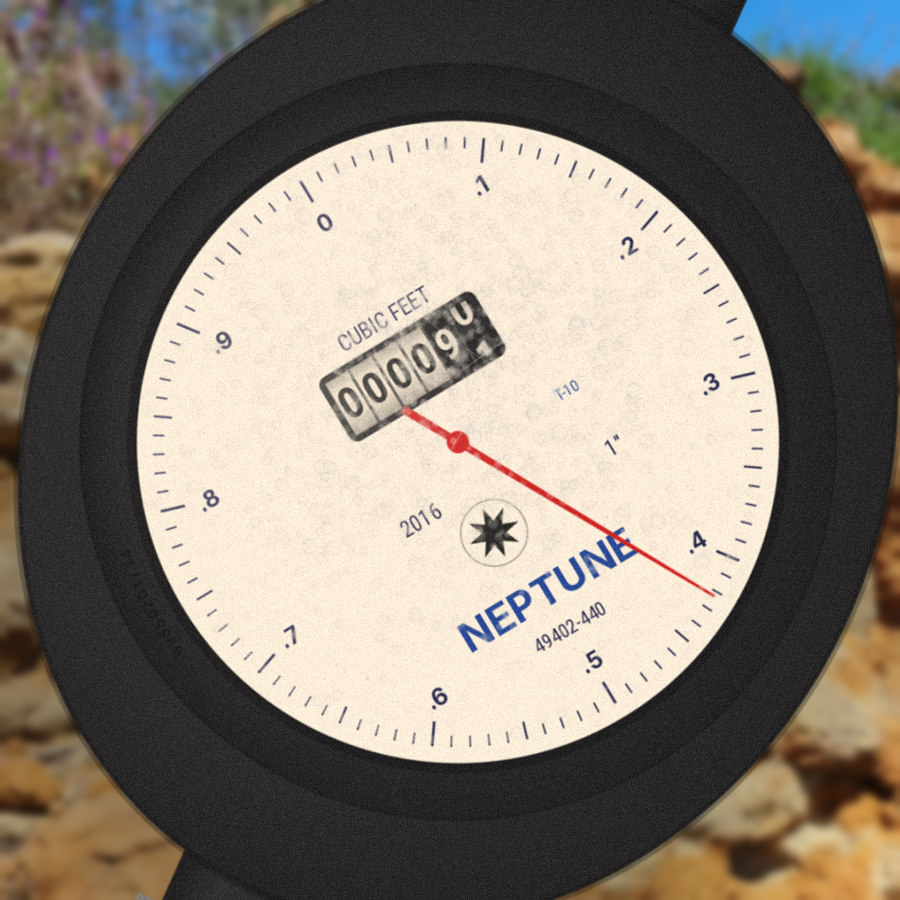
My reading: {"value": 90.42, "unit": "ft³"}
